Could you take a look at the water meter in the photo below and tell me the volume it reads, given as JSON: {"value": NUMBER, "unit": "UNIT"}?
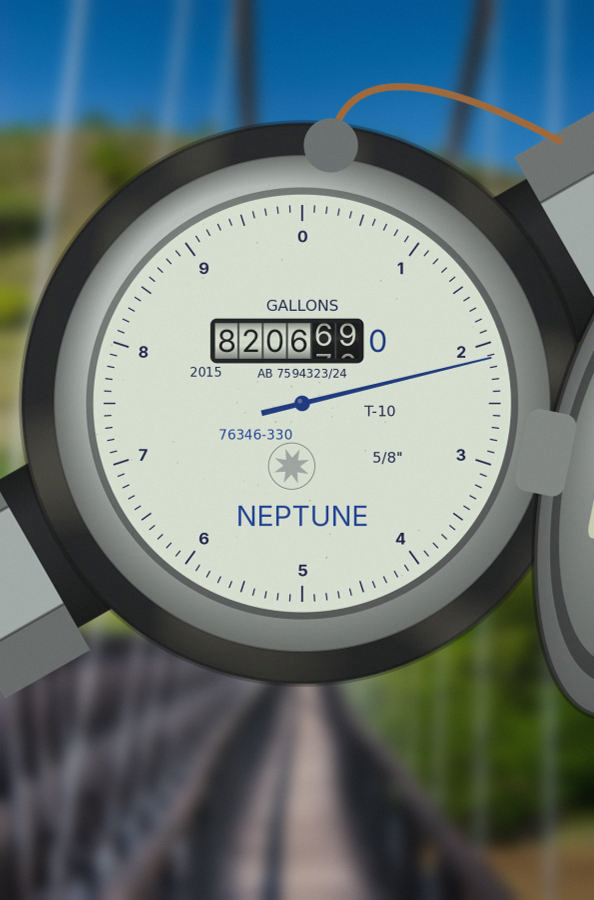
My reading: {"value": 8206692.1, "unit": "gal"}
